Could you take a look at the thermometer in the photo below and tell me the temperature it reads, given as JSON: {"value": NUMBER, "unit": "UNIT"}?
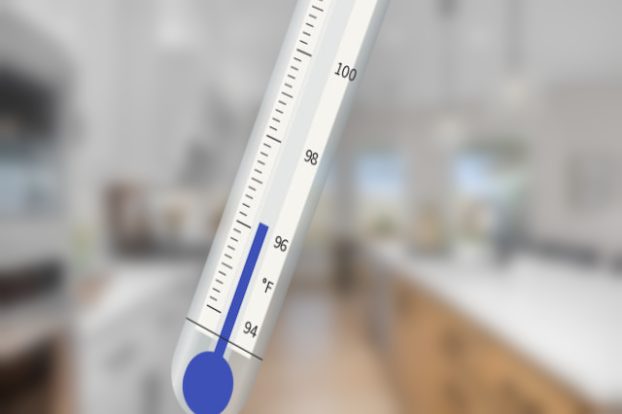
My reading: {"value": 96.2, "unit": "°F"}
